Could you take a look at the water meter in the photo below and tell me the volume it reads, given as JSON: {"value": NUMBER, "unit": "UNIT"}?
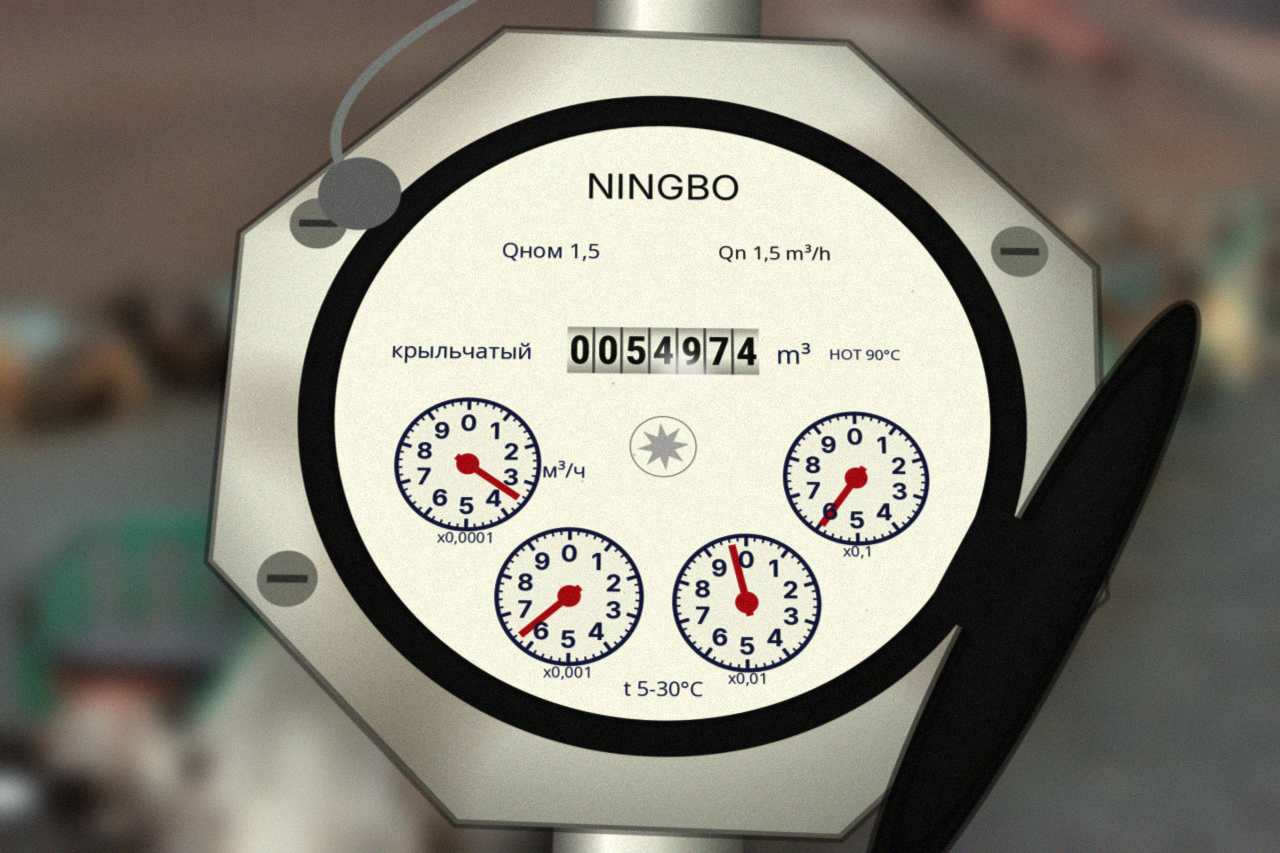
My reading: {"value": 54974.5963, "unit": "m³"}
